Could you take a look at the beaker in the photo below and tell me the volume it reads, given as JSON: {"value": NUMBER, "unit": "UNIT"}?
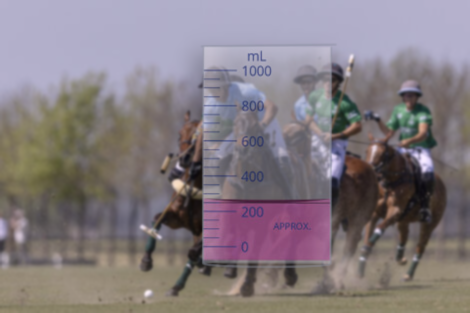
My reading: {"value": 250, "unit": "mL"}
